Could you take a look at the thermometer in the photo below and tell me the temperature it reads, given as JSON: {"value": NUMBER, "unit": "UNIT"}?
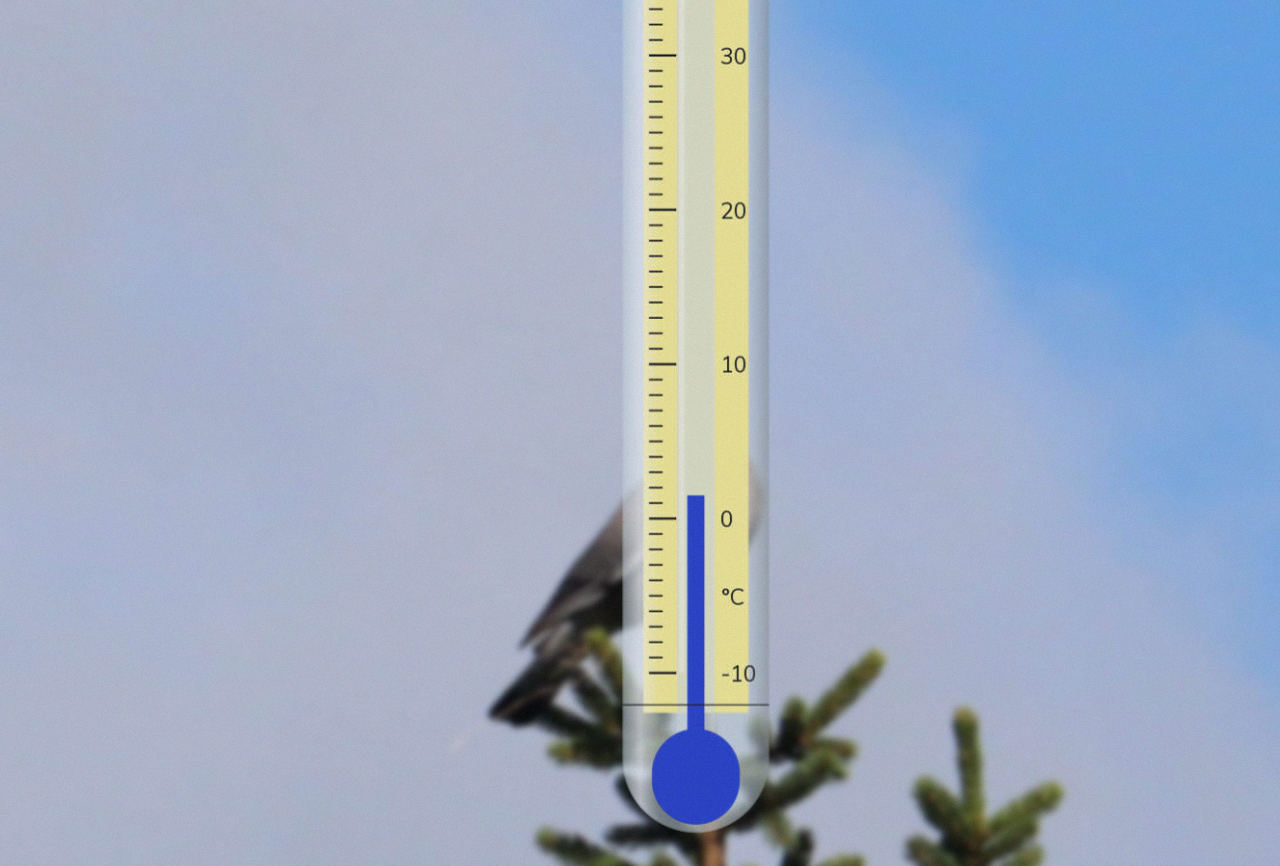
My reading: {"value": 1.5, "unit": "°C"}
